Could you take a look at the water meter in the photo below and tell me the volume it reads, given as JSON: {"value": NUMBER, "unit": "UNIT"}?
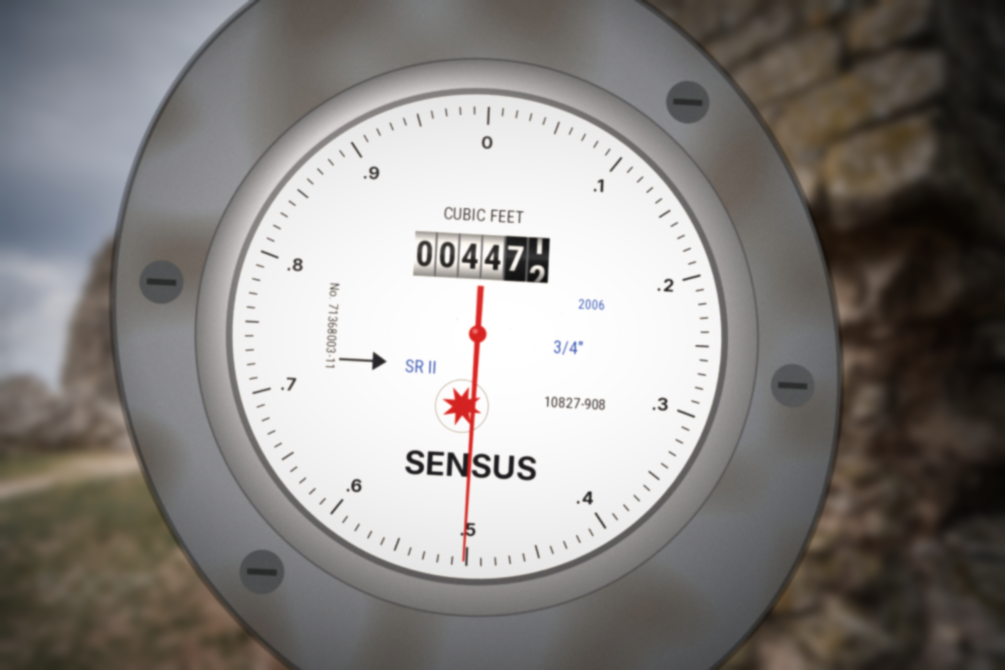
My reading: {"value": 4471.50, "unit": "ft³"}
